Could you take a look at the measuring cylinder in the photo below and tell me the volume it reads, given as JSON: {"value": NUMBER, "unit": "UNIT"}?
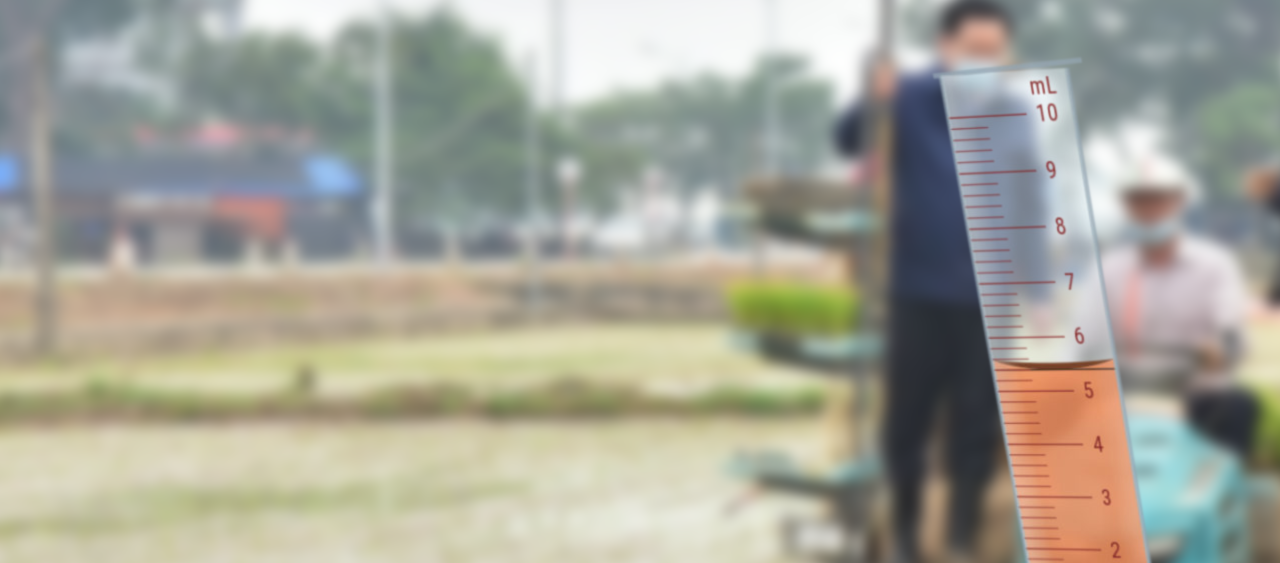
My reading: {"value": 5.4, "unit": "mL"}
